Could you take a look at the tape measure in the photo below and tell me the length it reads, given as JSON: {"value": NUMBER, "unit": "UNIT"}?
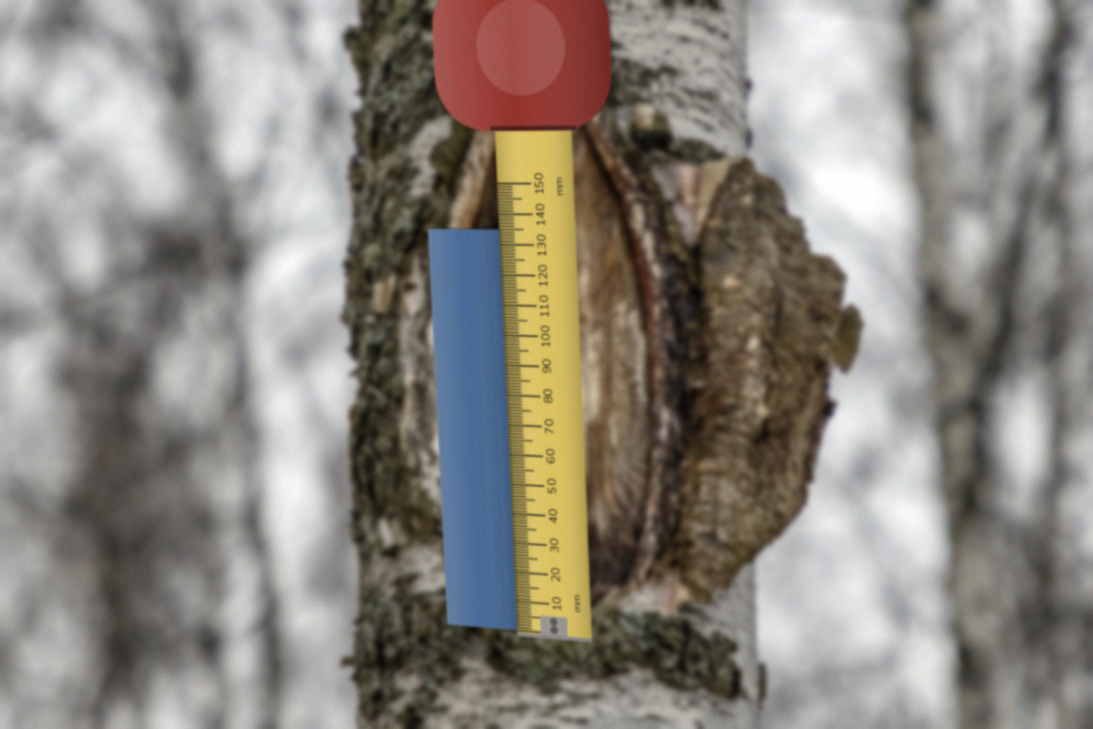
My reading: {"value": 135, "unit": "mm"}
